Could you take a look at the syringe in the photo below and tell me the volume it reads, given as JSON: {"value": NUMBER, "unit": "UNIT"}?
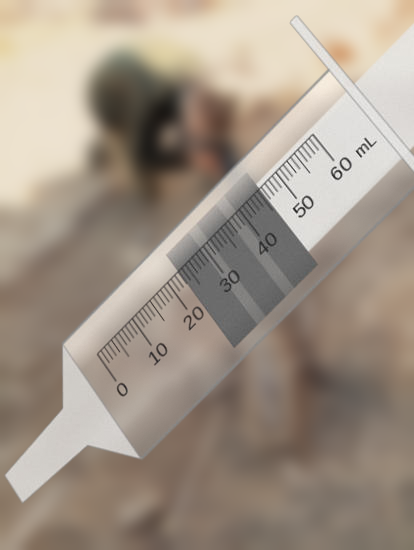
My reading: {"value": 23, "unit": "mL"}
